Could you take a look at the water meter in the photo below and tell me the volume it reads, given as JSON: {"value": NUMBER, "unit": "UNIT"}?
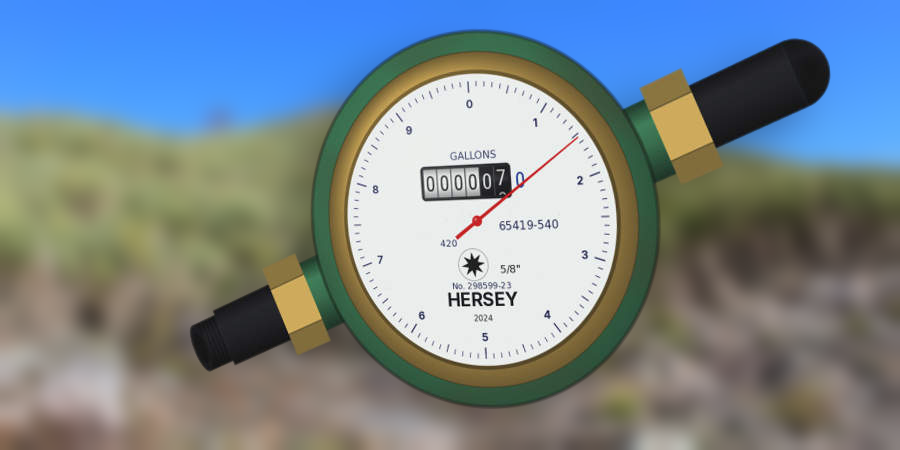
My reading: {"value": 71.5, "unit": "gal"}
